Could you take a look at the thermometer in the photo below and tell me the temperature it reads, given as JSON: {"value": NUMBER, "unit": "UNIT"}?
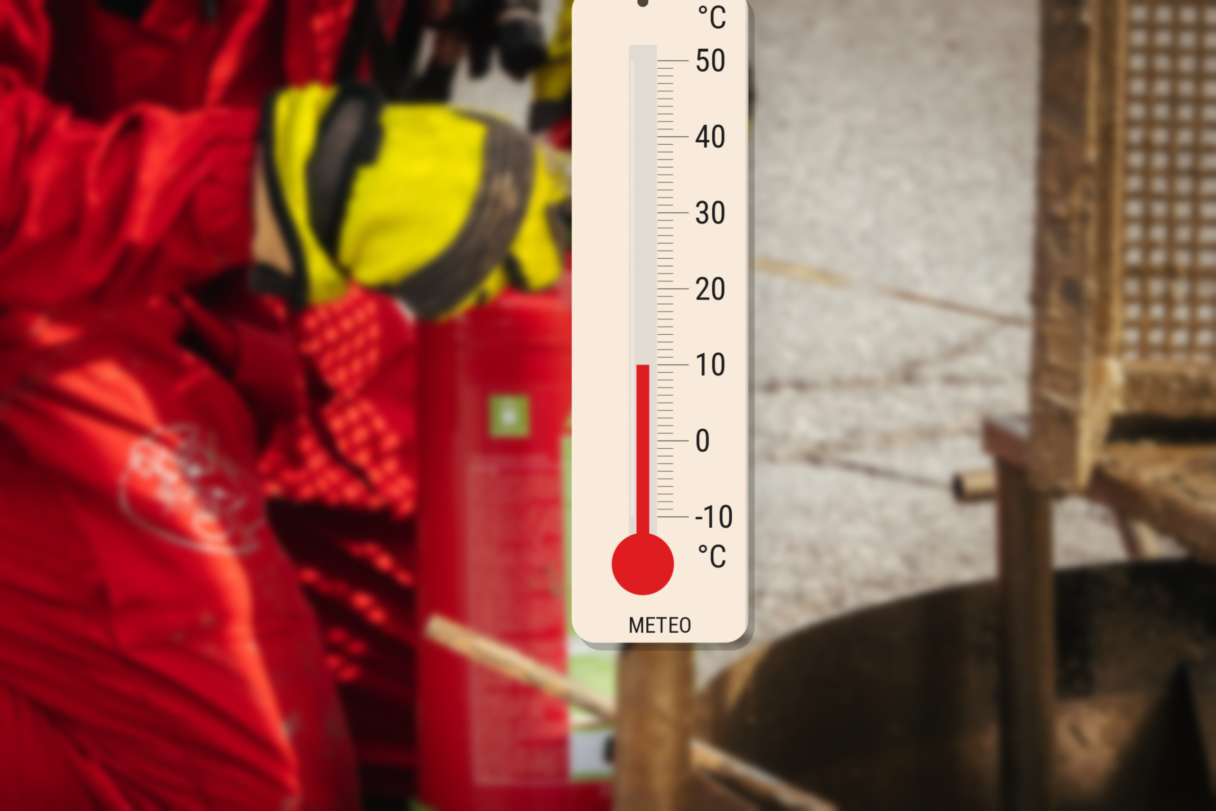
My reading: {"value": 10, "unit": "°C"}
